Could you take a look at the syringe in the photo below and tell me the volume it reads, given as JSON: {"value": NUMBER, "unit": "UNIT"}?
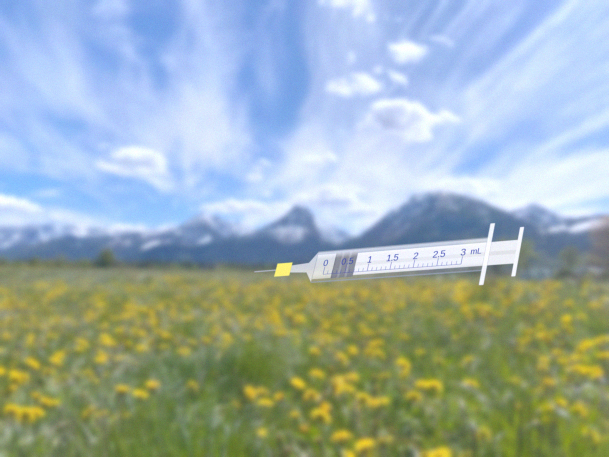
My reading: {"value": 0.2, "unit": "mL"}
